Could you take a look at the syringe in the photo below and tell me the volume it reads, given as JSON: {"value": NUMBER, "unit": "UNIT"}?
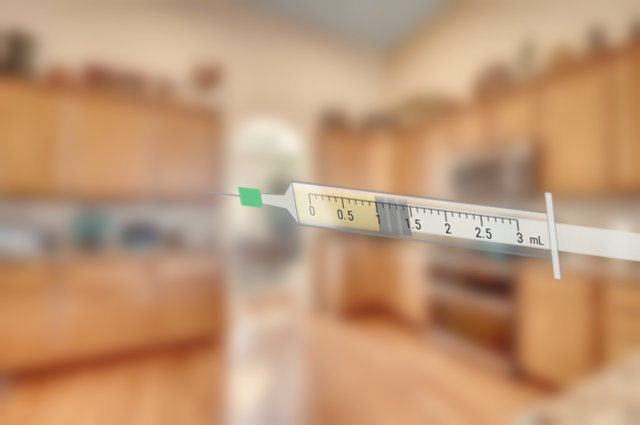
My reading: {"value": 1, "unit": "mL"}
